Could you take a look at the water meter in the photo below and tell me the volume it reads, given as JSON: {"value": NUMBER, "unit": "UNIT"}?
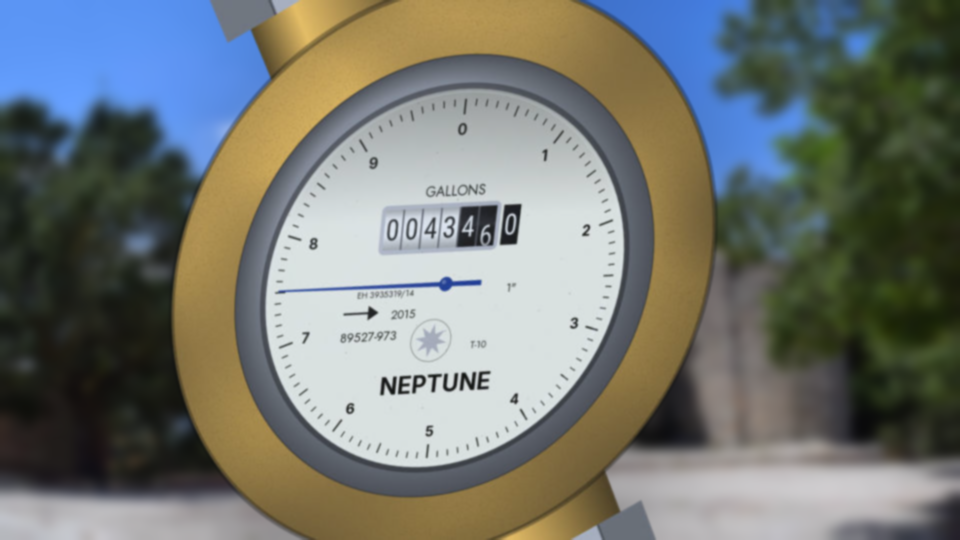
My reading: {"value": 43457.5, "unit": "gal"}
